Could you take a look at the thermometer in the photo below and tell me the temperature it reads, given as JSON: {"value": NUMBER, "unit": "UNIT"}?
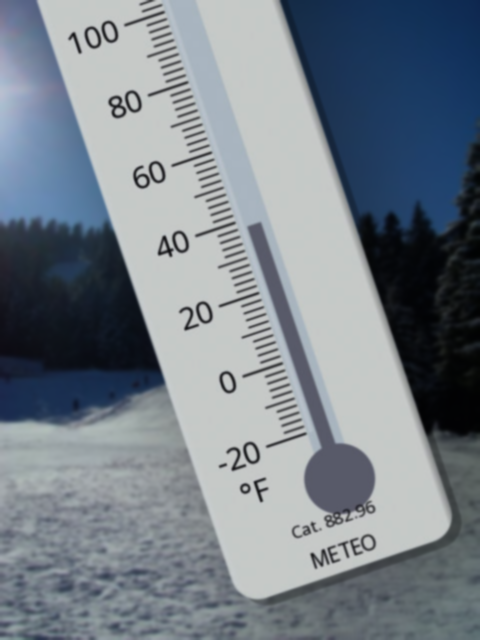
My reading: {"value": 38, "unit": "°F"}
